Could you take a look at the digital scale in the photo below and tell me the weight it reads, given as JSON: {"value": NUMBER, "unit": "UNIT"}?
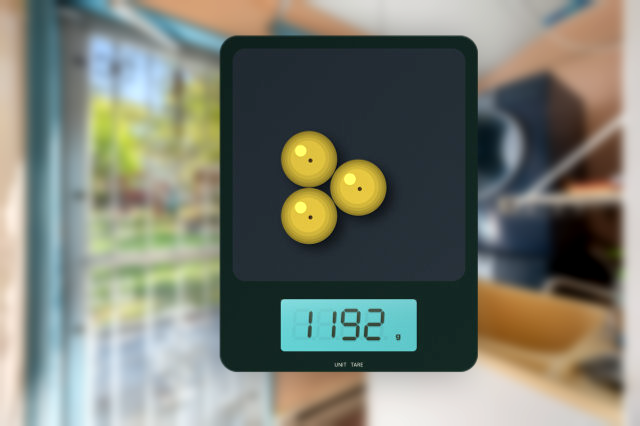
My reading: {"value": 1192, "unit": "g"}
